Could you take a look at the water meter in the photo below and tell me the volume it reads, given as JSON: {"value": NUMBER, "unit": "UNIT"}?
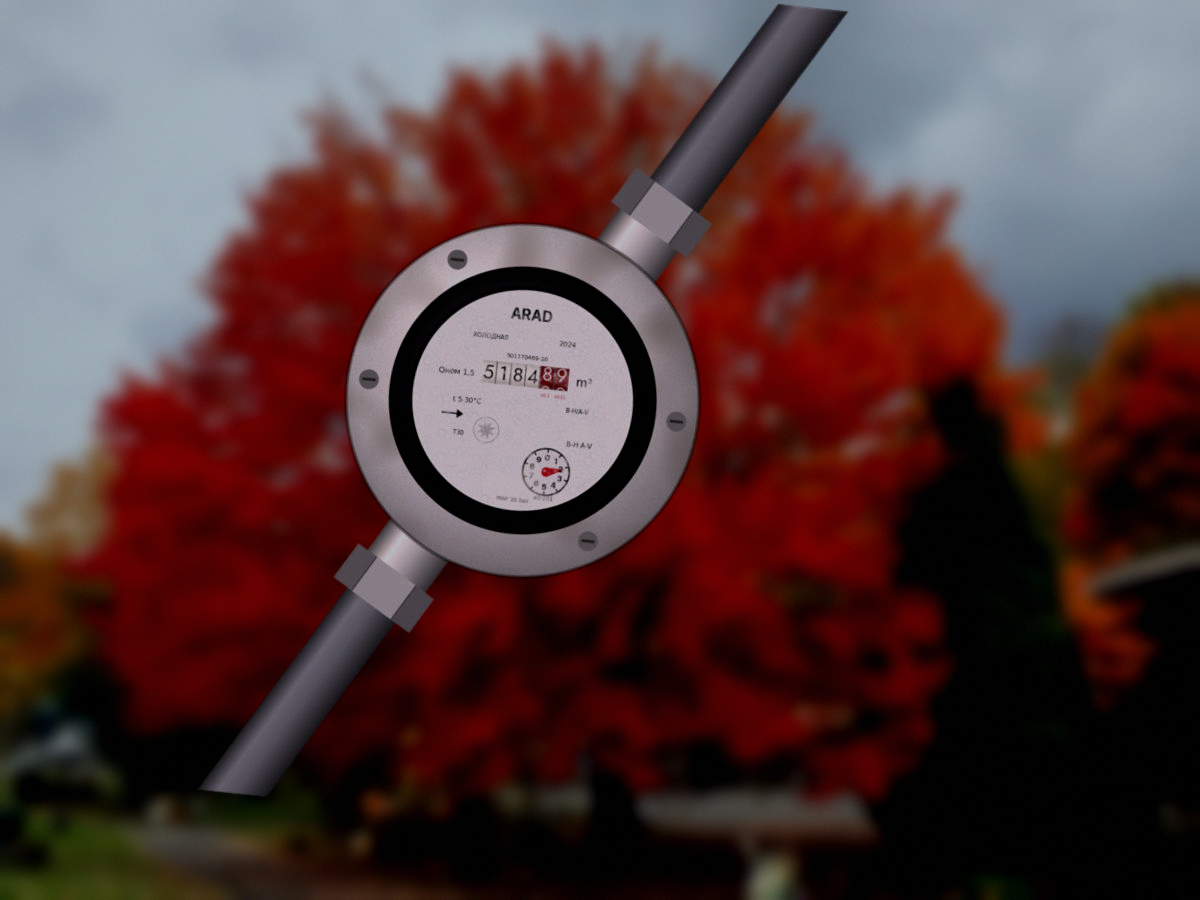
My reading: {"value": 5184.892, "unit": "m³"}
